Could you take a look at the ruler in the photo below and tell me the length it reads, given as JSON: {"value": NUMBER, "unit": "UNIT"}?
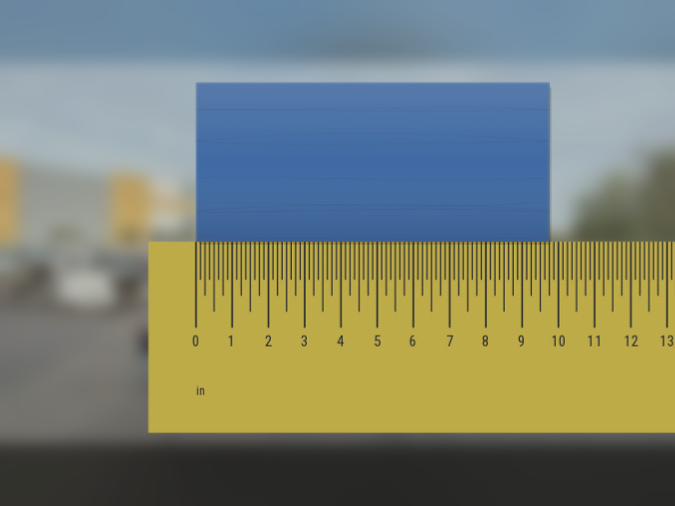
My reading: {"value": 9.75, "unit": "in"}
